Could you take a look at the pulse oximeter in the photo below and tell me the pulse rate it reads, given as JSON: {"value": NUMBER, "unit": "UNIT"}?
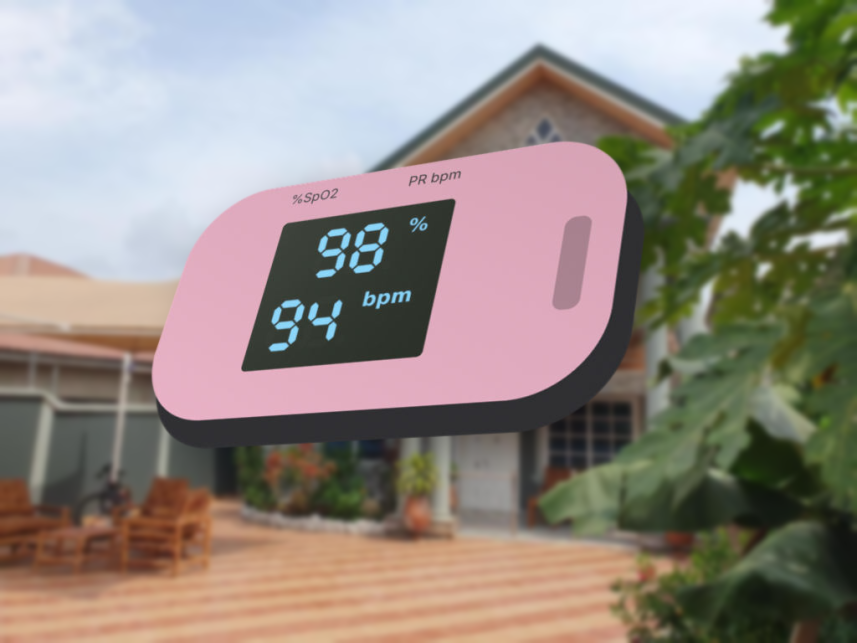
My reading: {"value": 94, "unit": "bpm"}
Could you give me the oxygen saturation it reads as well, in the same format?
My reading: {"value": 98, "unit": "%"}
